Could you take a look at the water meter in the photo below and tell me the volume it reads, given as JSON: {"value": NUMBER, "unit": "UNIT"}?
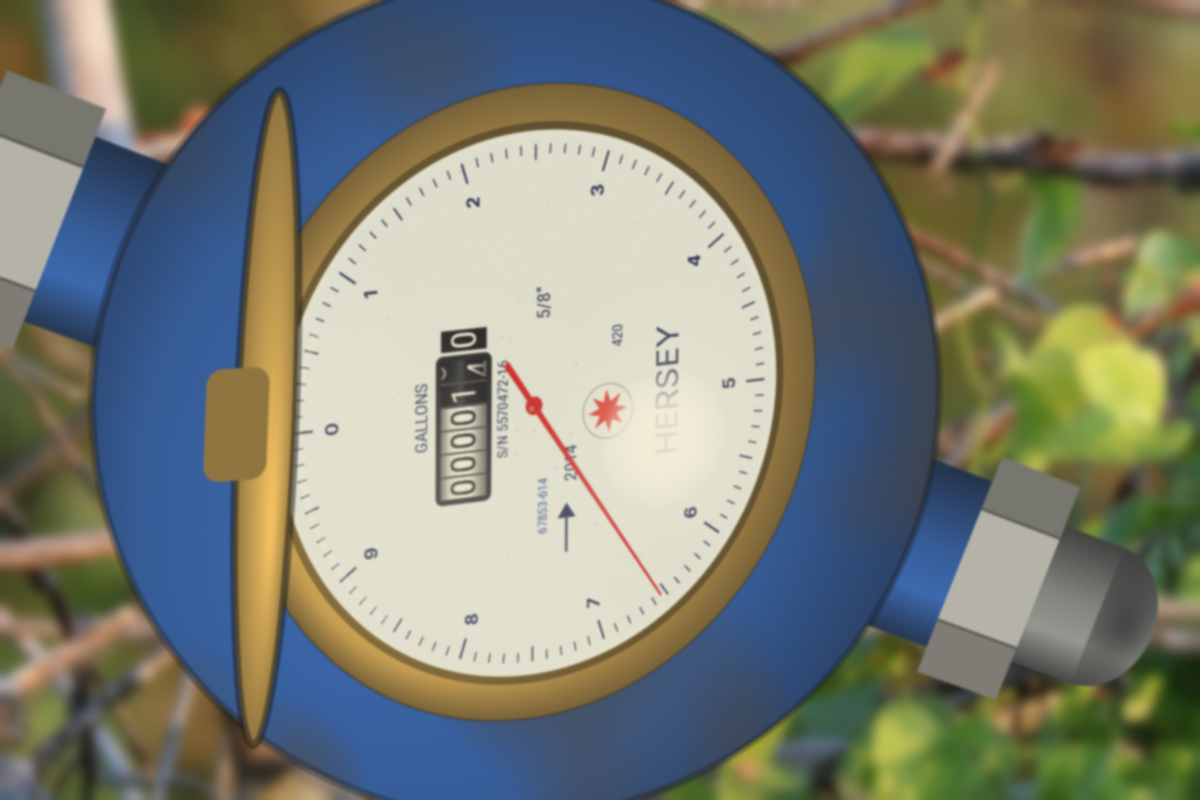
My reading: {"value": 136.5, "unit": "gal"}
